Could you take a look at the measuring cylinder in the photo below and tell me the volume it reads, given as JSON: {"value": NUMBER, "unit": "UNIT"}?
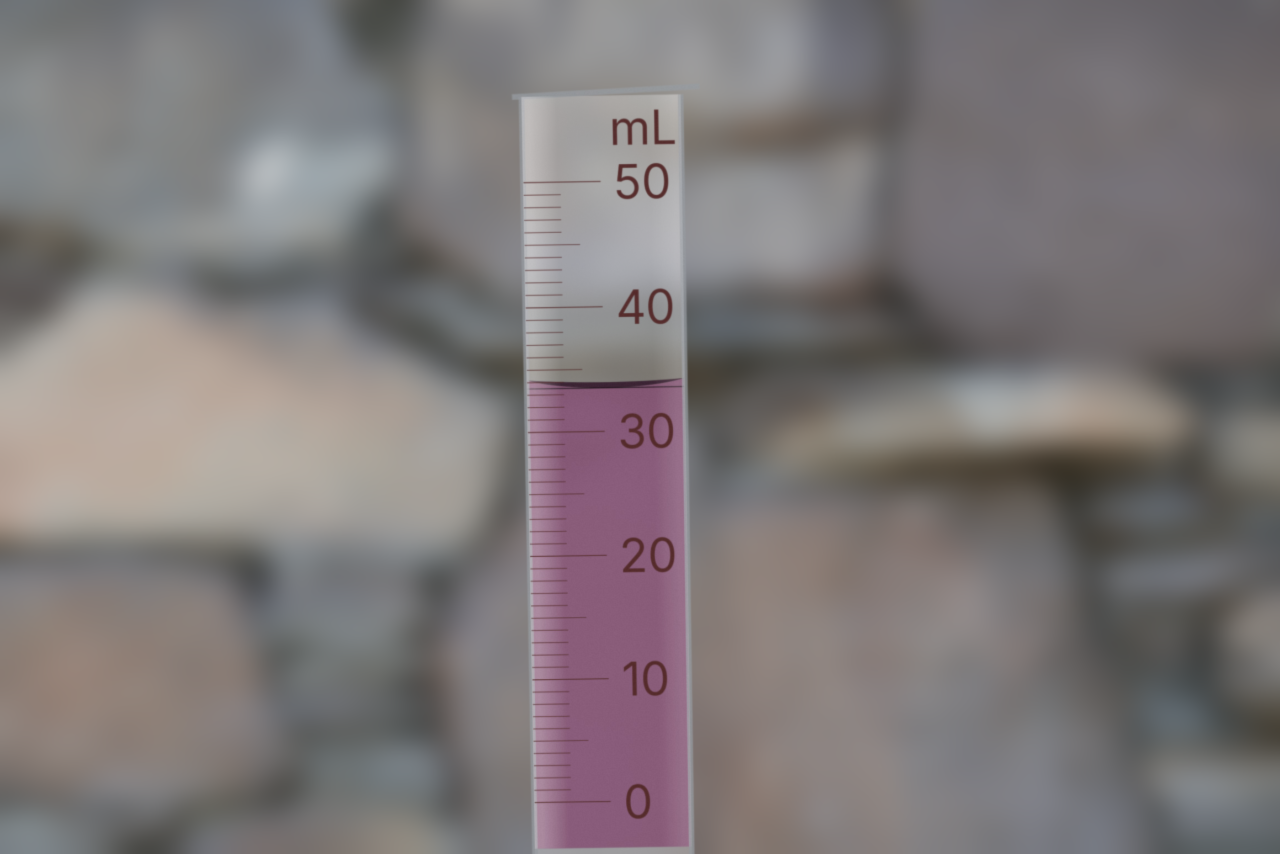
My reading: {"value": 33.5, "unit": "mL"}
